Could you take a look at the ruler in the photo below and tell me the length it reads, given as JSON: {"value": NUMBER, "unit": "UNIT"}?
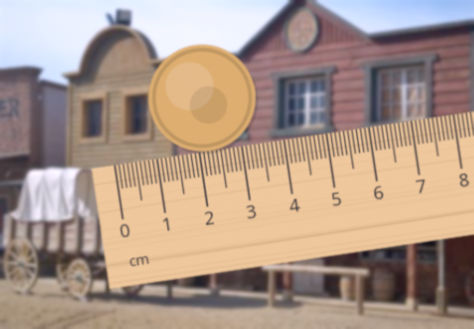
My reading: {"value": 2.5, "unit": "cm"}
